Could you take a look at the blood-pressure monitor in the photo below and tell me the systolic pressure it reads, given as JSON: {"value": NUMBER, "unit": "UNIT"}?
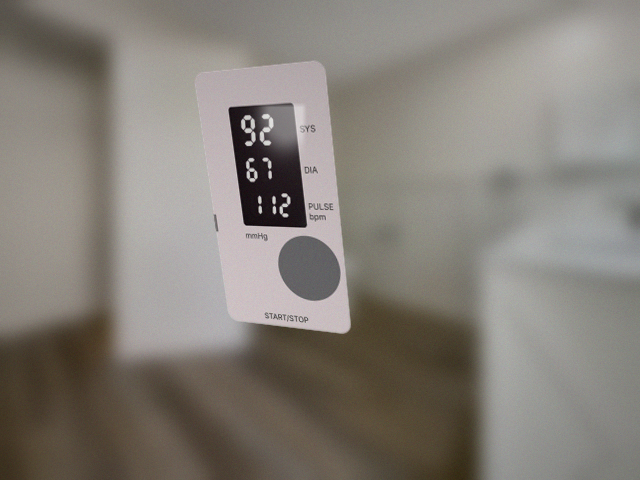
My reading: {"value": 92, "unit": "mmHg"}
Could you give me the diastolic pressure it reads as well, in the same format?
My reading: {"value": 67, "unit": "mmHg"}
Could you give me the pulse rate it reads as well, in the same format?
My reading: {"value": 112, "unit": "bpm"}
